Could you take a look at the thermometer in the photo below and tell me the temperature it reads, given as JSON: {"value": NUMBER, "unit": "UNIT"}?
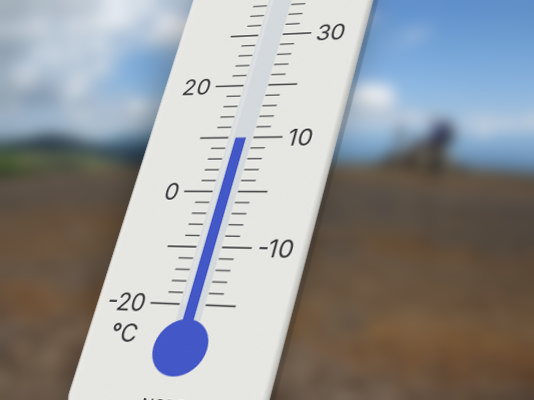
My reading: {"value": 10, "unit": "°C"}
